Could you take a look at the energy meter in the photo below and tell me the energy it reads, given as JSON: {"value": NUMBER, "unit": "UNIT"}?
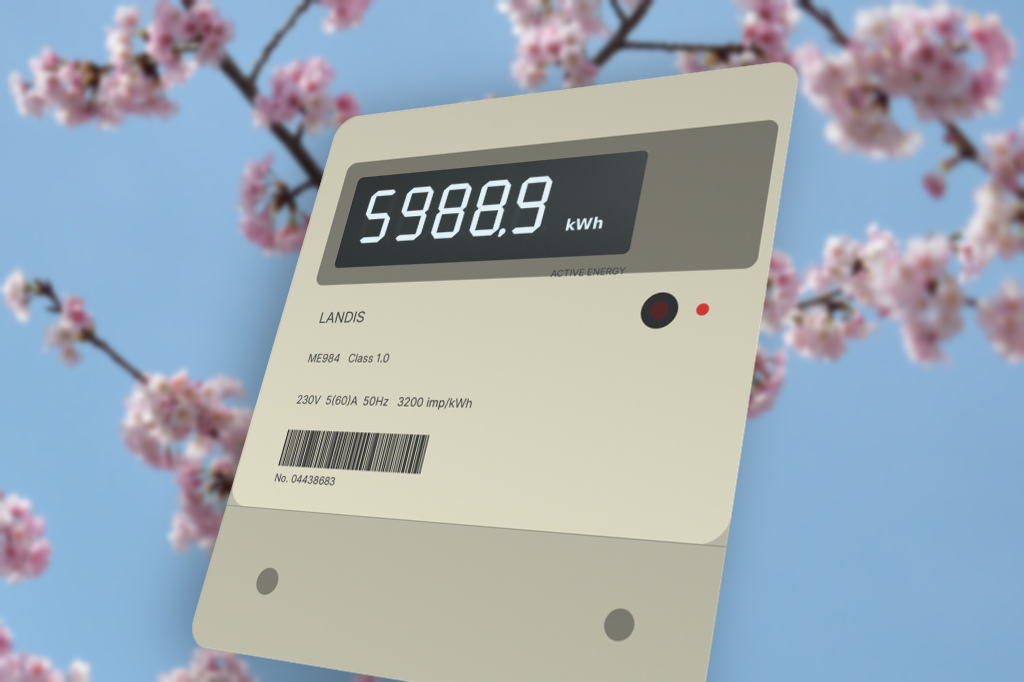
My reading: {"value": 5988.9, "unit": "kWh"}
